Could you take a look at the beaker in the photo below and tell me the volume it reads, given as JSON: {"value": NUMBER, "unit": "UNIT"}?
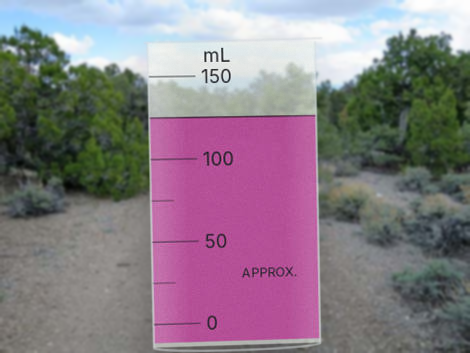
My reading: {"value": 125, "unit": "mL"}
